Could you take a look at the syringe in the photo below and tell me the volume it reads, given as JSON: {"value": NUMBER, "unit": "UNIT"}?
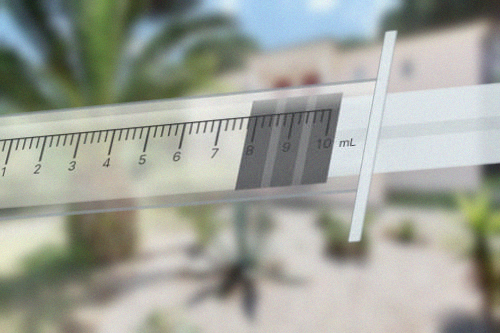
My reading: {"value": 7.8, "unit": "mL"}
